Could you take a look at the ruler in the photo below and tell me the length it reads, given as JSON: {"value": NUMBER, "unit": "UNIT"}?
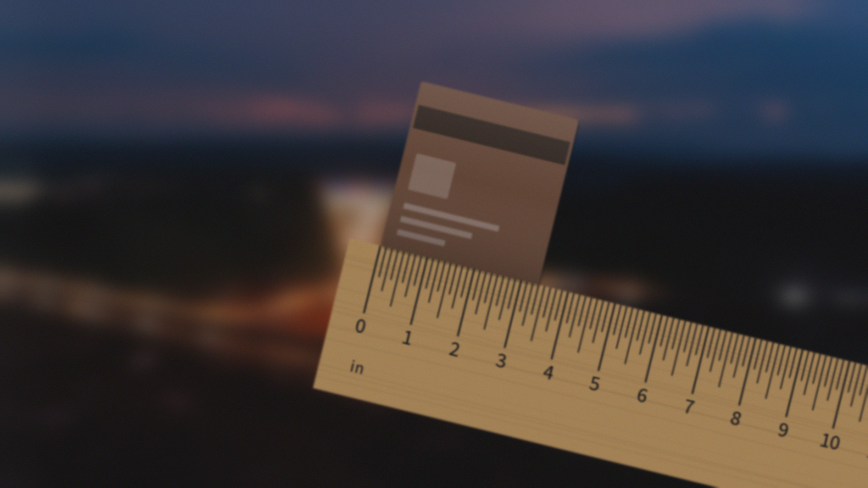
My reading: {"value": 3.375, "unit": "in"}
